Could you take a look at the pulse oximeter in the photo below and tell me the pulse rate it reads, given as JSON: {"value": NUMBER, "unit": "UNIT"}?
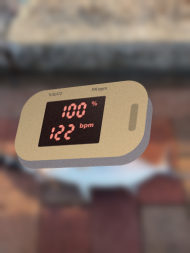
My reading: {"value": 122, "unit": "bpm"}
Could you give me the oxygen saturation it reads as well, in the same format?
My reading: {"value": 100, "unit": "%"}
